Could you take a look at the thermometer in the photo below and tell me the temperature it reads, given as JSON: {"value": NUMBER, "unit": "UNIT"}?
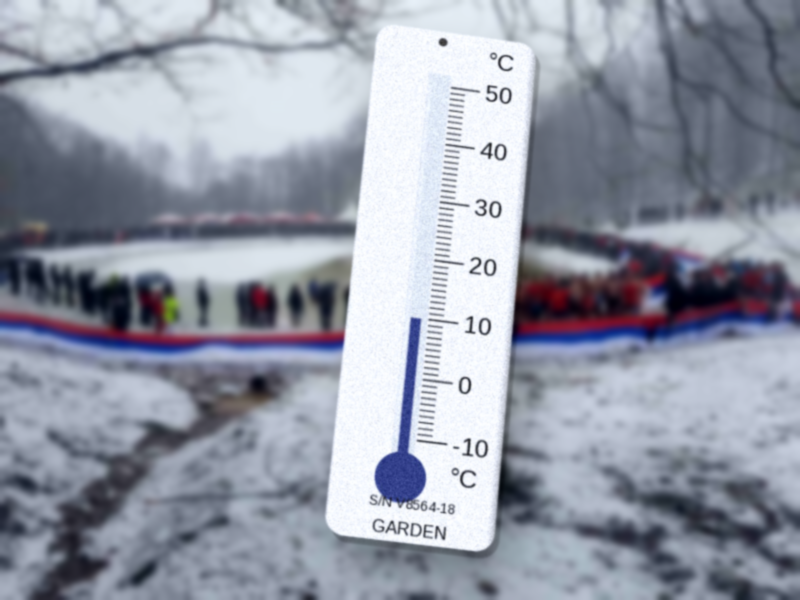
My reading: {"value": 10, "unit": "°C"}
